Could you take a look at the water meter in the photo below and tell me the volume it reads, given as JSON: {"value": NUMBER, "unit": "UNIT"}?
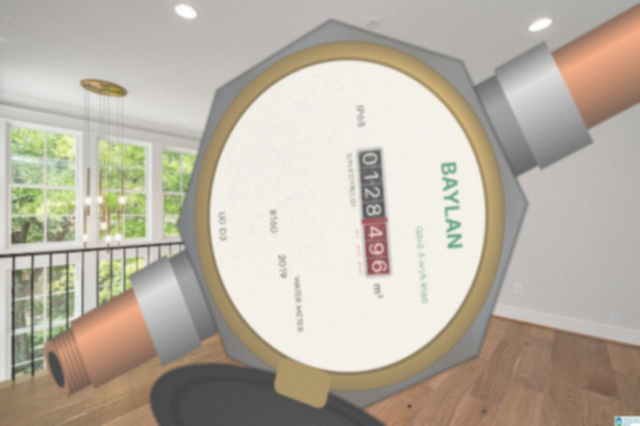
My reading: {"value": 128.496, "unit": "m³"}
